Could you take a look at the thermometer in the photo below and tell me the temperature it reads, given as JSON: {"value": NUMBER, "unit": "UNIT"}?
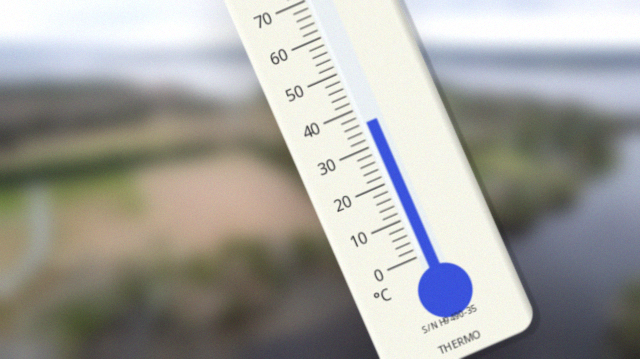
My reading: {"value": 36, "unit": "°C"}
